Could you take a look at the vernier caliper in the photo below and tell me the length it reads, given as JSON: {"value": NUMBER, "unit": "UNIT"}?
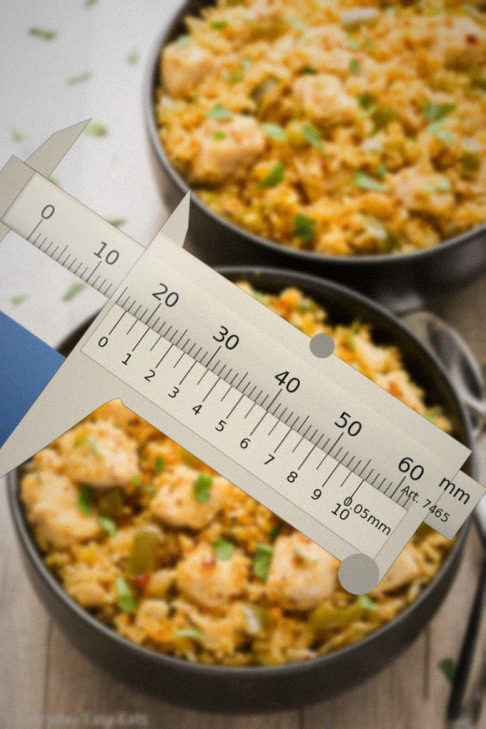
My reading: {"value": 16.8, "unit": "mm"}
